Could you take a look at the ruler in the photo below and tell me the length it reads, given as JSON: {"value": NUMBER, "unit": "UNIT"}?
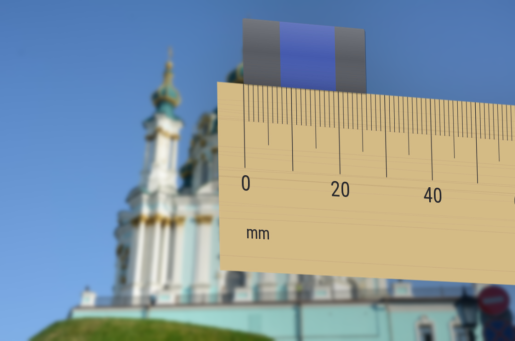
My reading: {"value": 26, "unit": "mm"}
